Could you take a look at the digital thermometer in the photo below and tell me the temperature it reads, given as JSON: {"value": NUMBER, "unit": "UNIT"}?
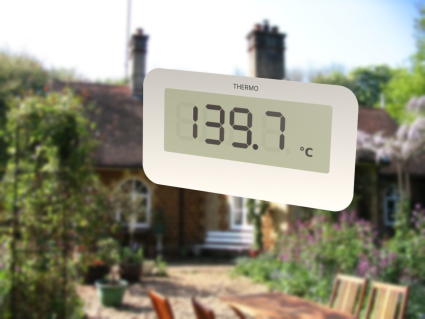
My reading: {"value": 139.7, "unit": "°C"}
